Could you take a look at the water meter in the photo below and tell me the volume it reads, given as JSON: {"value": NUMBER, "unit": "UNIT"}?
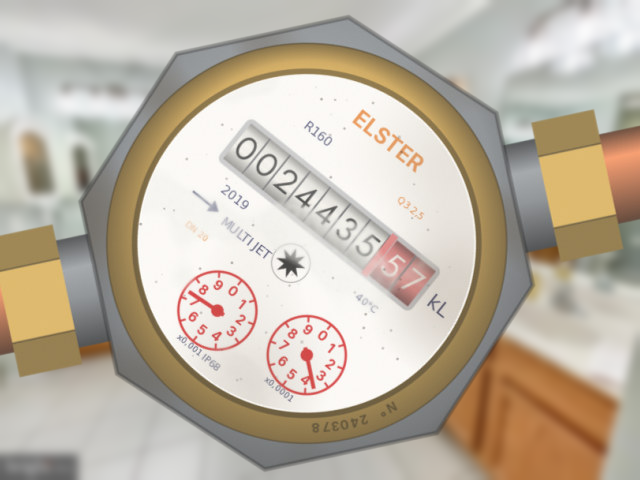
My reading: {"value": 24435.5773, "unit": "kL"}
